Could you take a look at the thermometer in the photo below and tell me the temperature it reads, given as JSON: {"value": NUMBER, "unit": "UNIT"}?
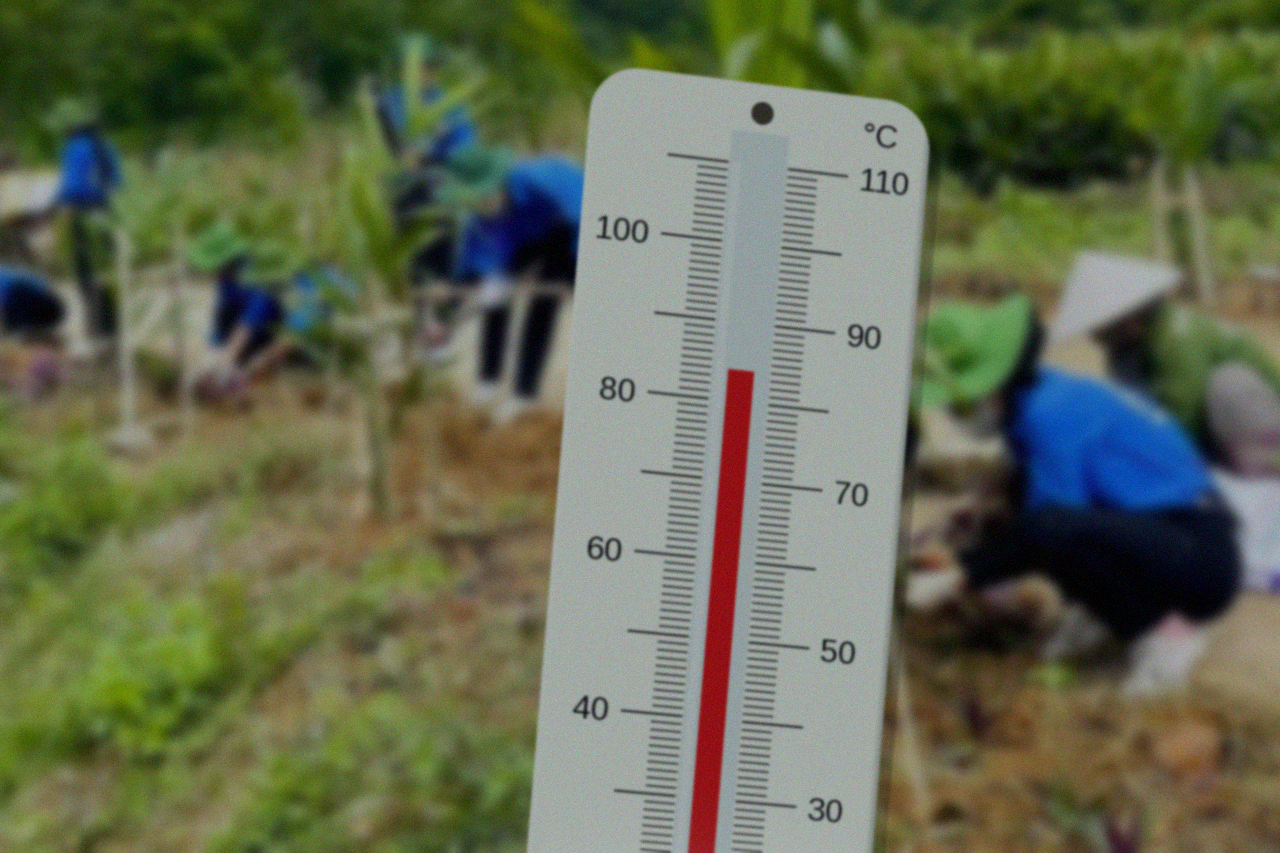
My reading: {"value": 84, "unit": "°C"}
